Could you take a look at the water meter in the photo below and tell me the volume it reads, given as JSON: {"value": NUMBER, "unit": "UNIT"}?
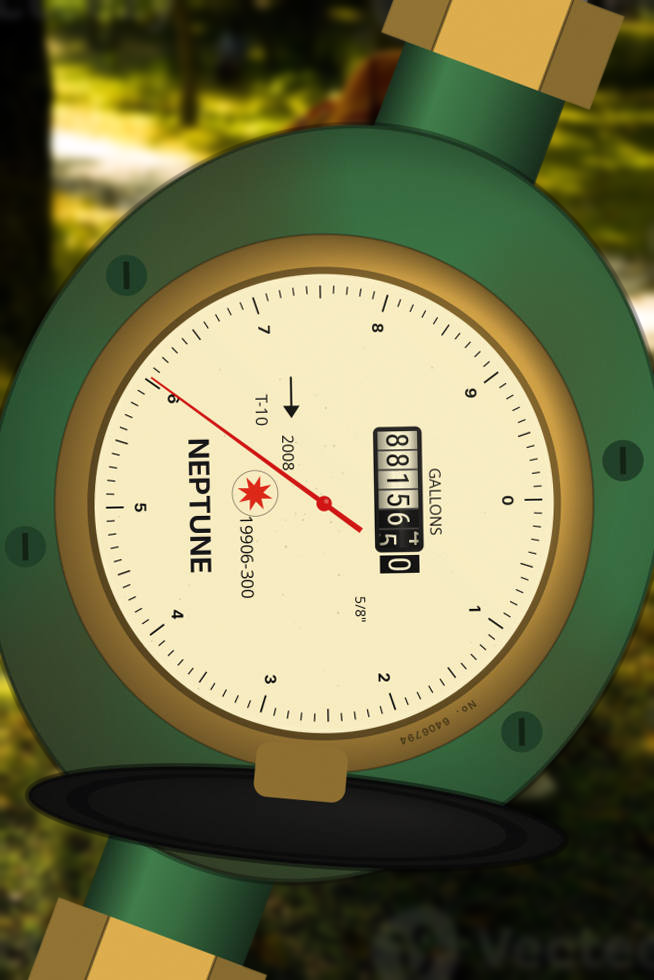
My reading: {"value": 8815646.0, "unit": "gal"}
